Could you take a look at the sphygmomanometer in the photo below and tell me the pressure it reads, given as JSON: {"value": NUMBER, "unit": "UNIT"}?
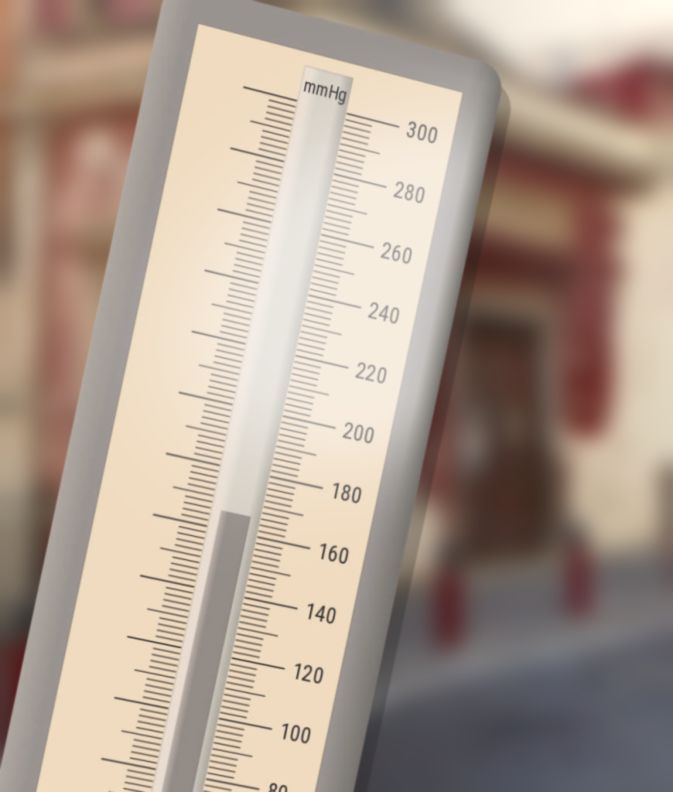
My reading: {"value": 166, "unit": "mmHg"}
